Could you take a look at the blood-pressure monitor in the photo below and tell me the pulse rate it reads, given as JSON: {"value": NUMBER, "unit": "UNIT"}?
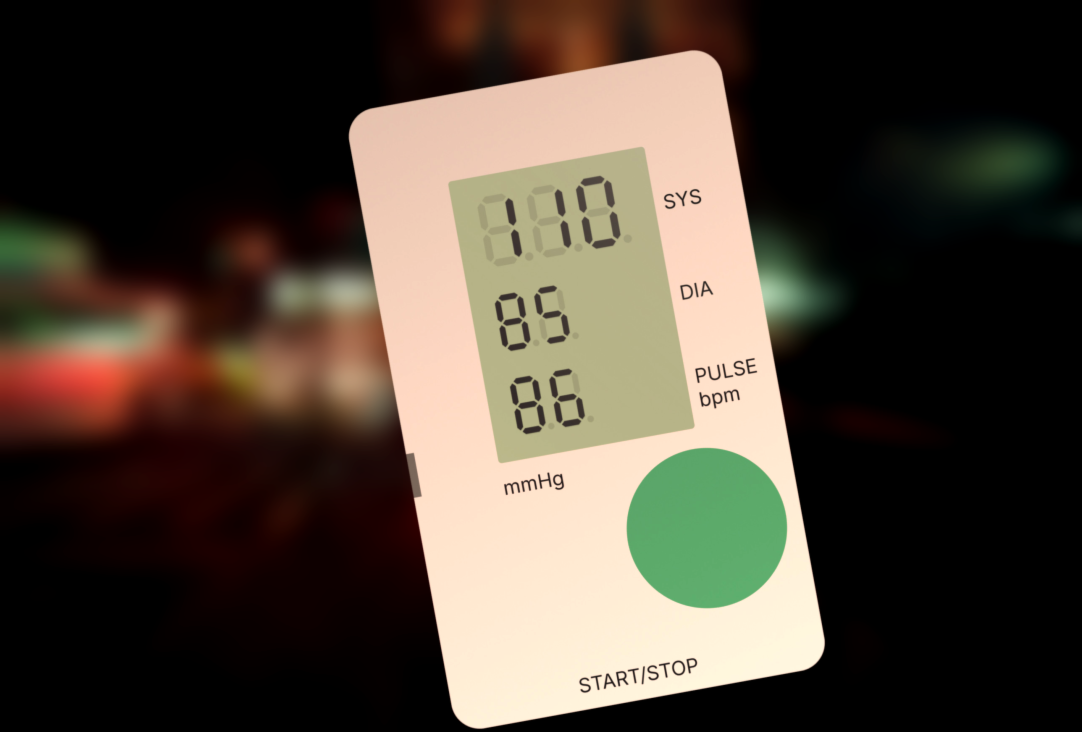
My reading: {"value": 86, "unit": "bpm"}
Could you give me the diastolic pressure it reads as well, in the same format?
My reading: {"value": 85, "unit": "mmHg"}
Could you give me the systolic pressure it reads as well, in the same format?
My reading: {"value": 110, "unit": "mmHg"}
